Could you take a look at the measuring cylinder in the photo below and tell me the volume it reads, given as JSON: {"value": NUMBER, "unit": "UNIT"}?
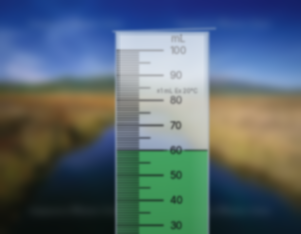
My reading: {"value": 60, "unit": "mL"}
